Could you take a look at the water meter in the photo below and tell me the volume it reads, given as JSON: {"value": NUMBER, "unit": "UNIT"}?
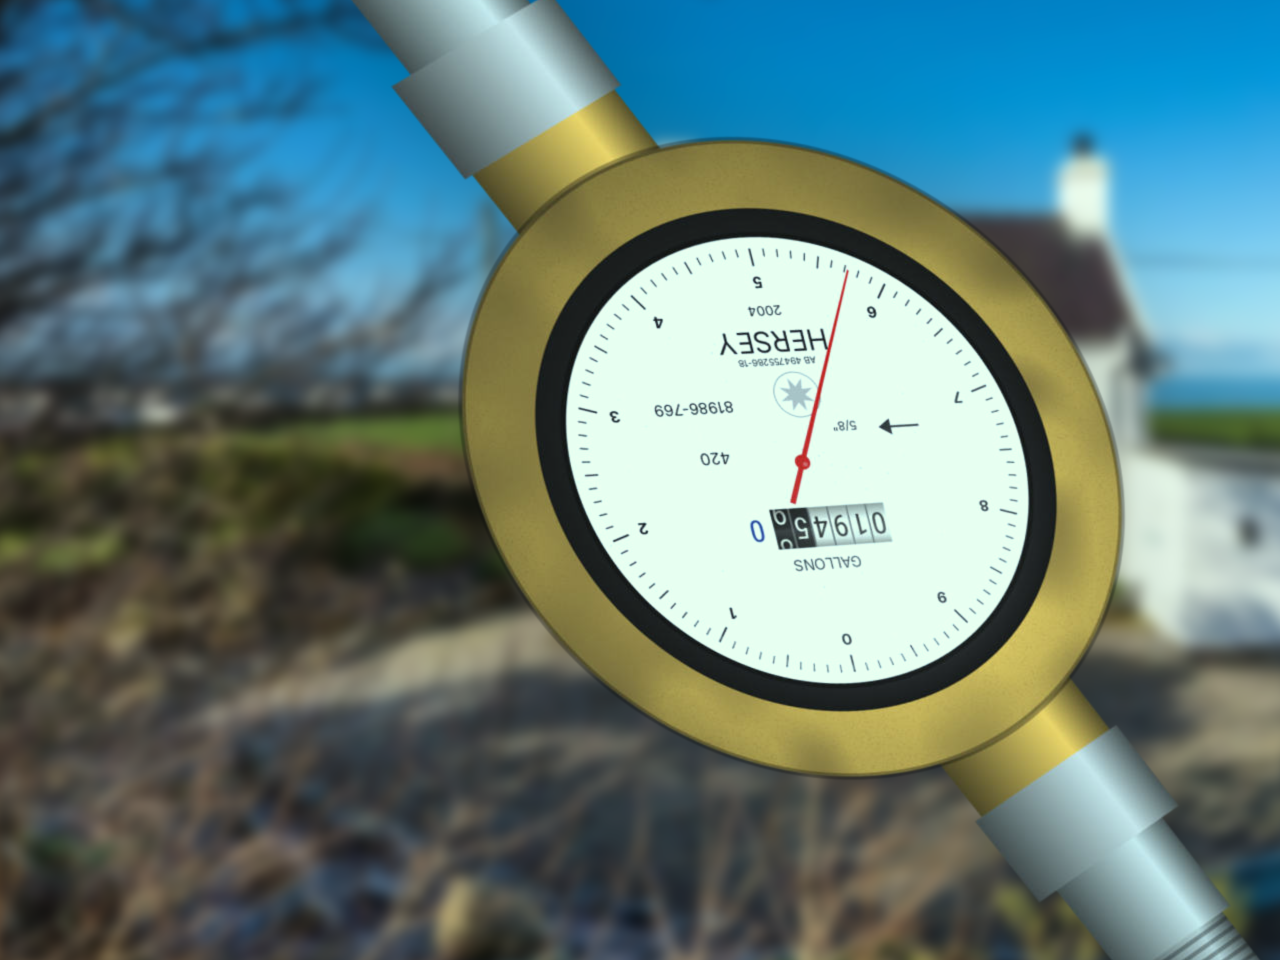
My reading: {"value": 194585.7, "unit": "gal"}
